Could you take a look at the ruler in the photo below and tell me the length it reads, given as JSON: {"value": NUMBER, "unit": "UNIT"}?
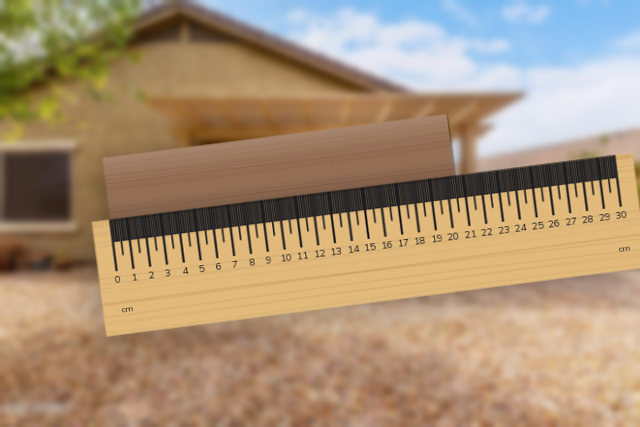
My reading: {"value": 20.5, "unit": "cm"}
